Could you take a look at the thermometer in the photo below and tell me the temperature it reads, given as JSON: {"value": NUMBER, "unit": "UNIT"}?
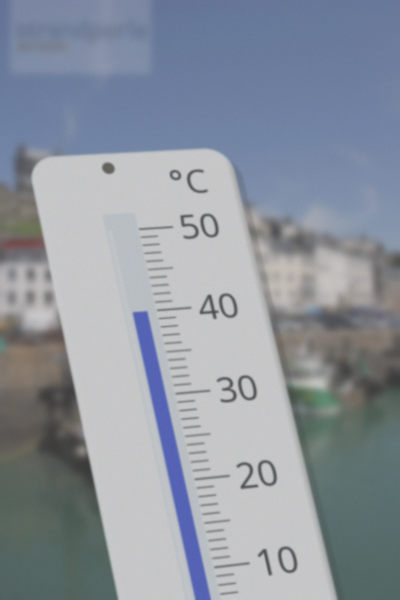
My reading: {"value": 40, "unit": "°C"}
